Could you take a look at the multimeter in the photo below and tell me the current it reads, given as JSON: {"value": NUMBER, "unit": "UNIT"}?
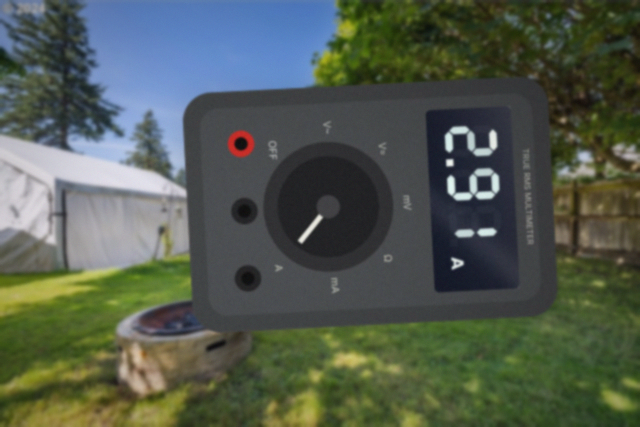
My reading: {"value": 2.91, "unit": "A"}
